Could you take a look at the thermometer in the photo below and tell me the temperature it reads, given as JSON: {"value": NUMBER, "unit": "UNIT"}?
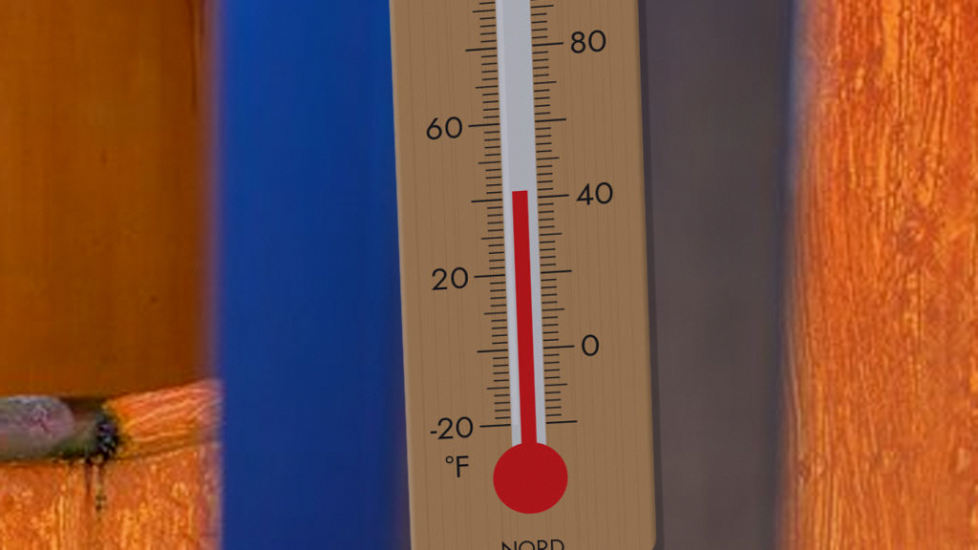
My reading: {"value": 42, "unit": "°F"}
